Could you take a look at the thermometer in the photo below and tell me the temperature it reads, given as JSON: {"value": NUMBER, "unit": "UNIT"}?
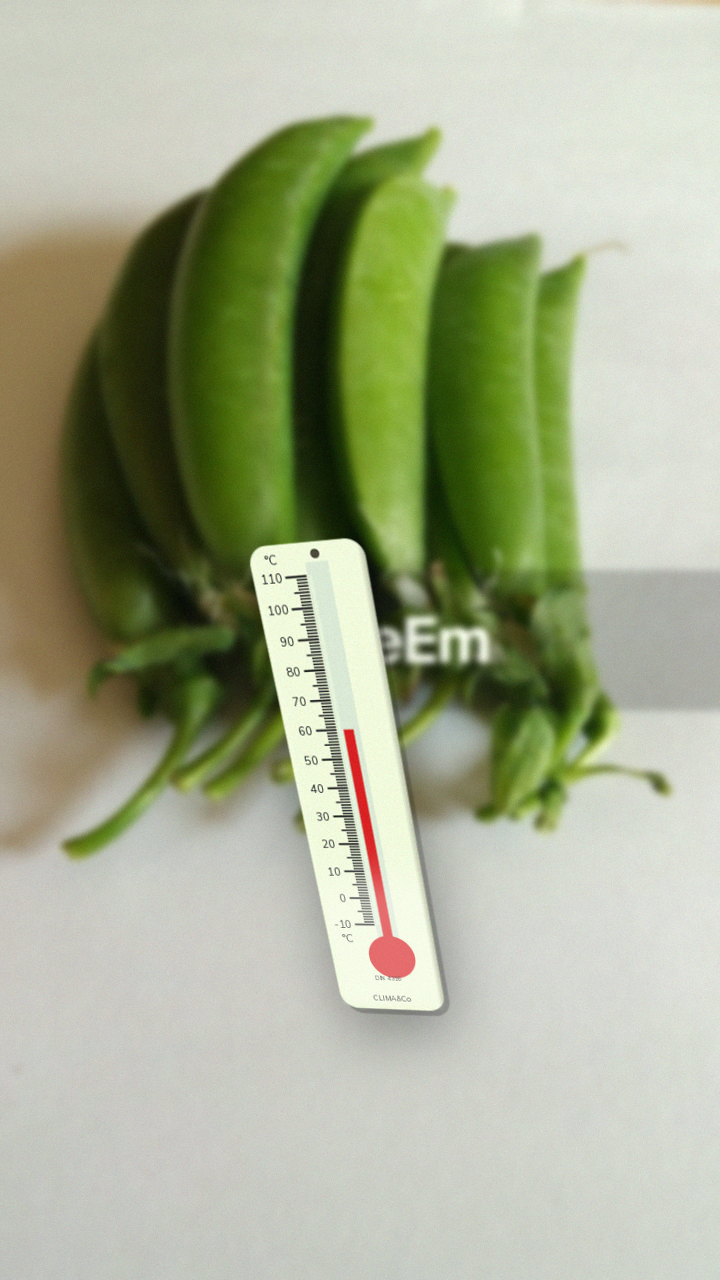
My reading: {"value": 60, "unit": "°C"}
